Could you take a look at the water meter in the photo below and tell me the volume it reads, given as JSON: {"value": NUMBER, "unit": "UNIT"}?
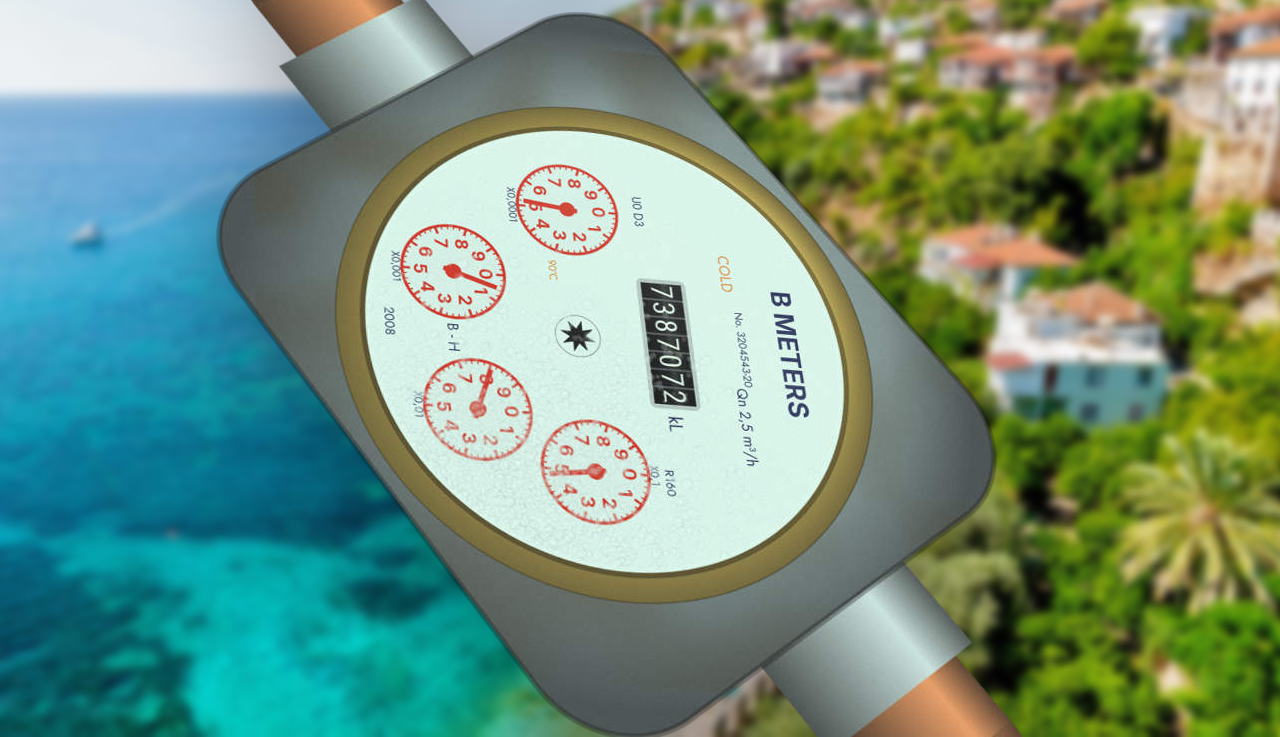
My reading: {"value": 7387072.4805, "unit": "kL"}
